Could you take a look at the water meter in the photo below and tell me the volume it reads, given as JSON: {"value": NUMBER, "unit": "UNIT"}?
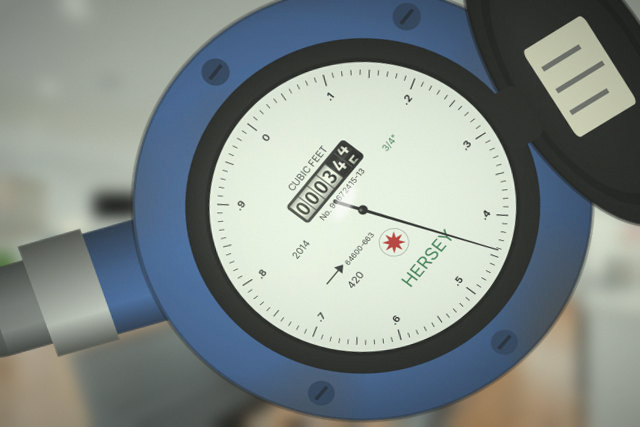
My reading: {"value": 344.44, "unit": "ft³"}
